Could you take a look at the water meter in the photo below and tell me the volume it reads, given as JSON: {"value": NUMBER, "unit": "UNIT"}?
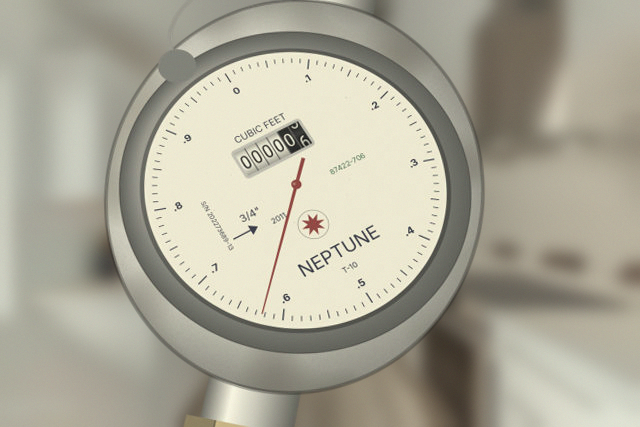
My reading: {"value": 5.62, "unit": "ft³"}
